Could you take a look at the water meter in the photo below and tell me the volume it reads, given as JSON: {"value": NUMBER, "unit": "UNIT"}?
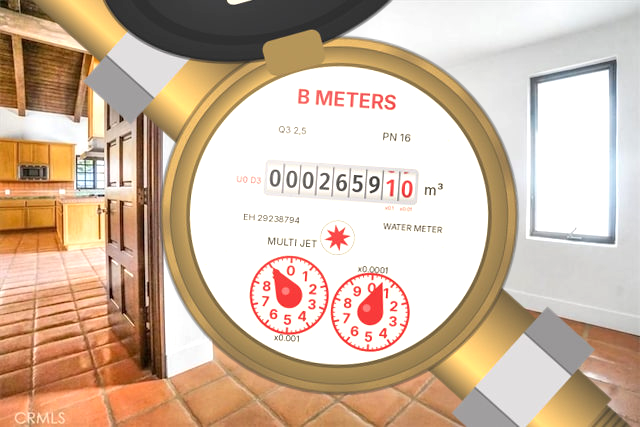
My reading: {"value": 2659.0990, "unit": "m³"}
